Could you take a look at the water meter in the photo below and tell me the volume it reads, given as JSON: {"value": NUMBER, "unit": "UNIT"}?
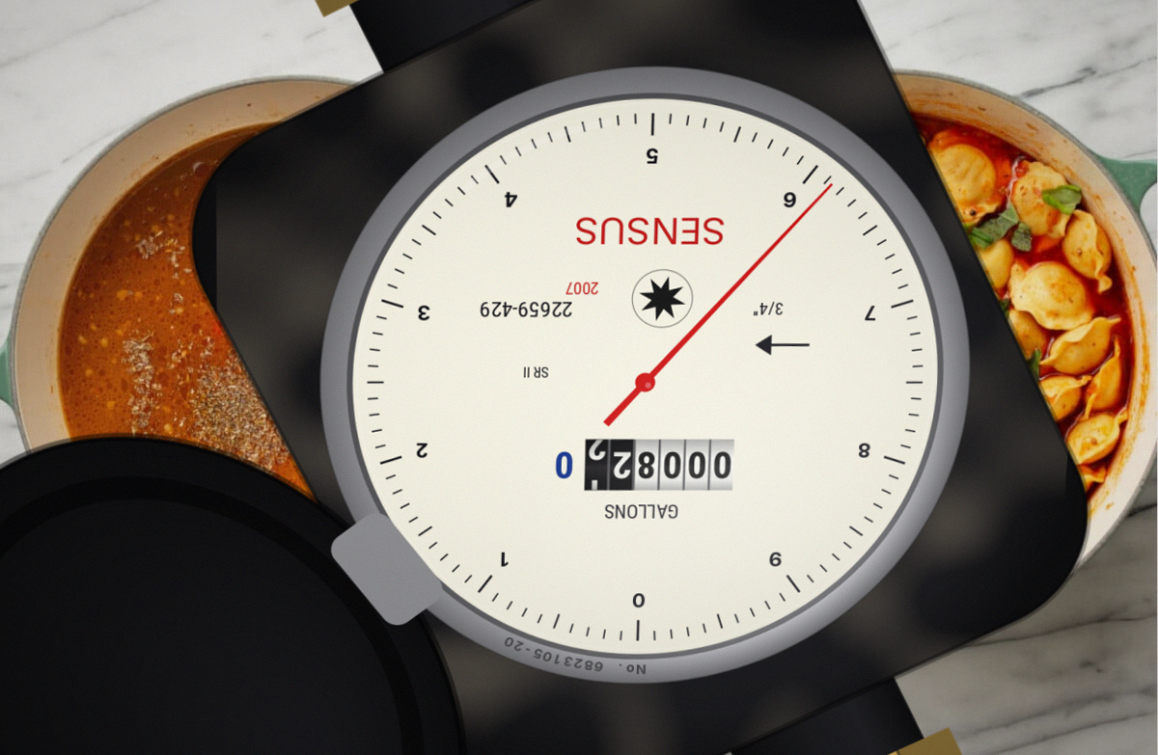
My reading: {"value": 8216.1, "unit": "gal"}
